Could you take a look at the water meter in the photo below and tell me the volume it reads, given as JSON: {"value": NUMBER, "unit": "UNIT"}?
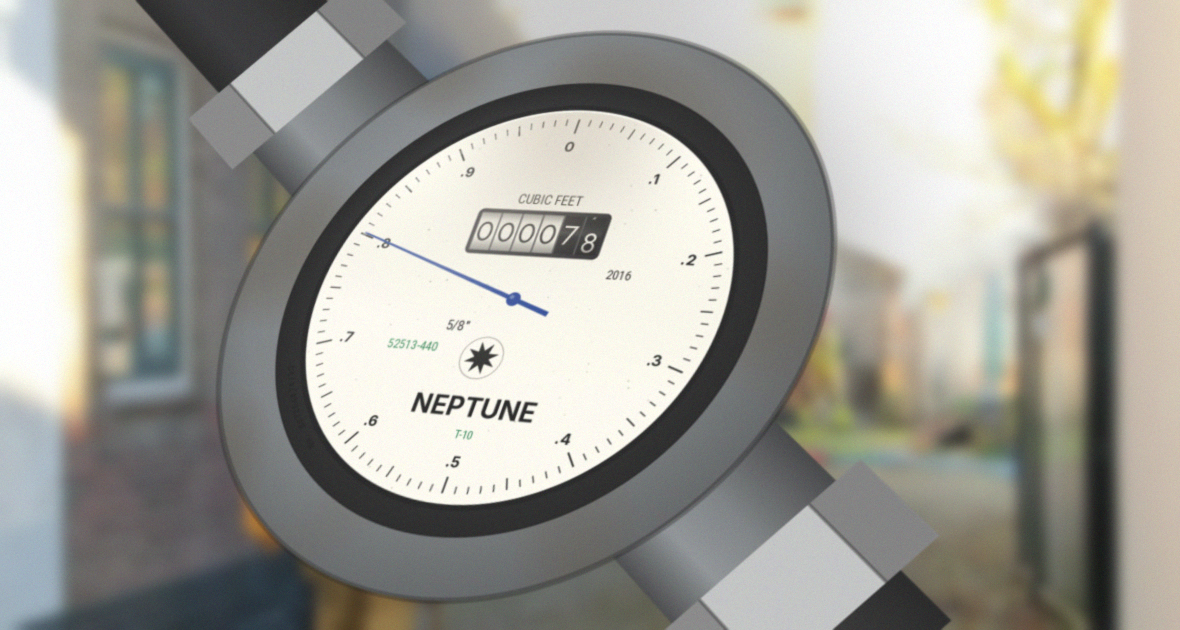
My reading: {"value": 77.80, "unit": "ft³"}
